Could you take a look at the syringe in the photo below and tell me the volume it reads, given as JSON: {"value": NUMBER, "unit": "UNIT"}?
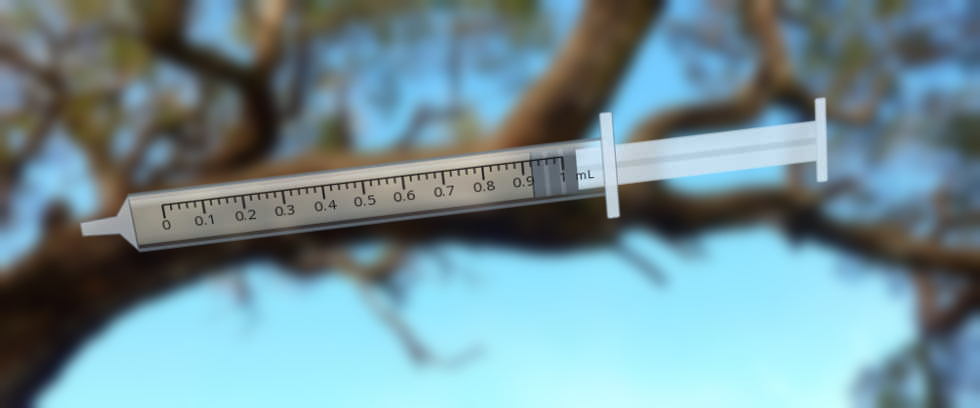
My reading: {"value": 0.92, "unit": "mL"}
